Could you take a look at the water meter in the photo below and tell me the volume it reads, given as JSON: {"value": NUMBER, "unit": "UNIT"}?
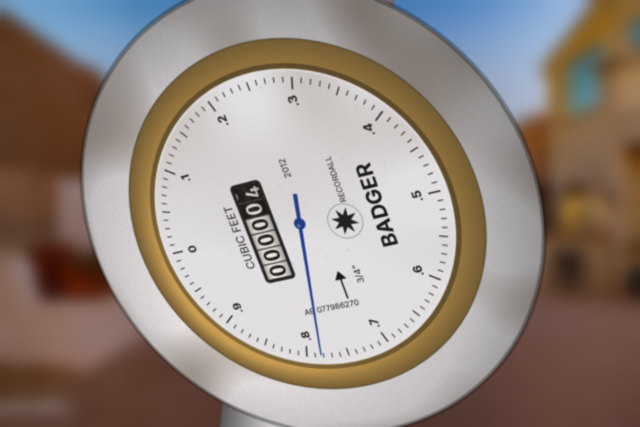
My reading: {"value": 3.78, "unit": "ft³"}
